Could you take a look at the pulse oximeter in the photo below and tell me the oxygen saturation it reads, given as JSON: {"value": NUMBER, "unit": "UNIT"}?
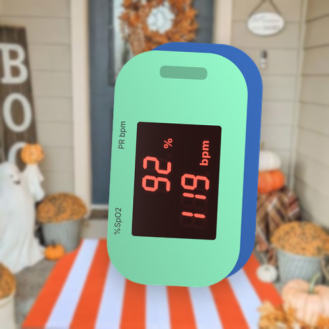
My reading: {"value": 92, "unit": "%"}
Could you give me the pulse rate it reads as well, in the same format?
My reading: {"value": 119, "unit": "bpm"}
